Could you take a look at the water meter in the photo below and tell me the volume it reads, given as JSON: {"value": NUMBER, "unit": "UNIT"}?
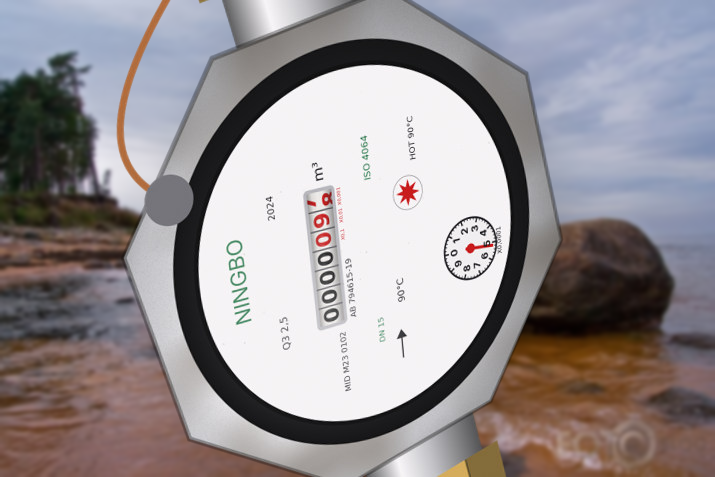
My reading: {"value": 0.0975, "unit": "m³"}
